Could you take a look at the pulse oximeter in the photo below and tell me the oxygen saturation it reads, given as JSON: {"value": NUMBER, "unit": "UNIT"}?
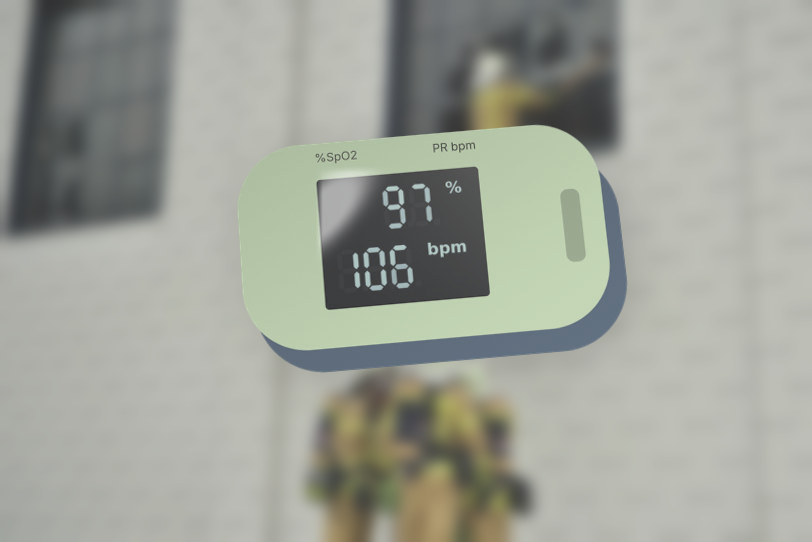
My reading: {"value": 97, "unit": "%"}
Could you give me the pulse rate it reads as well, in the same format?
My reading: {"value": 106, "unit": "bpm"}
